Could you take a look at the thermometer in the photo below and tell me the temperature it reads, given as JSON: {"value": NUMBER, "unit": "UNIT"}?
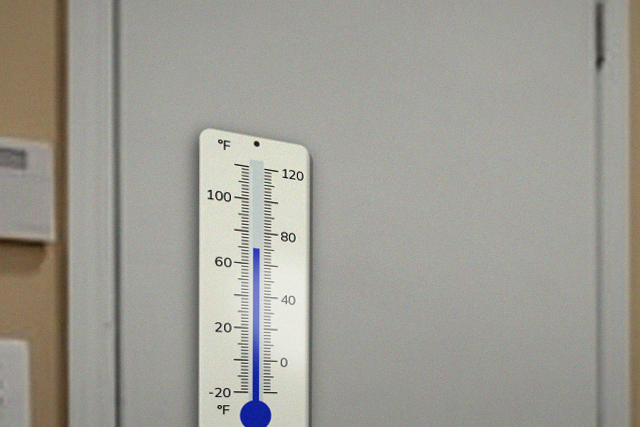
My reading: {"value": 70, "unit": "°F"}
